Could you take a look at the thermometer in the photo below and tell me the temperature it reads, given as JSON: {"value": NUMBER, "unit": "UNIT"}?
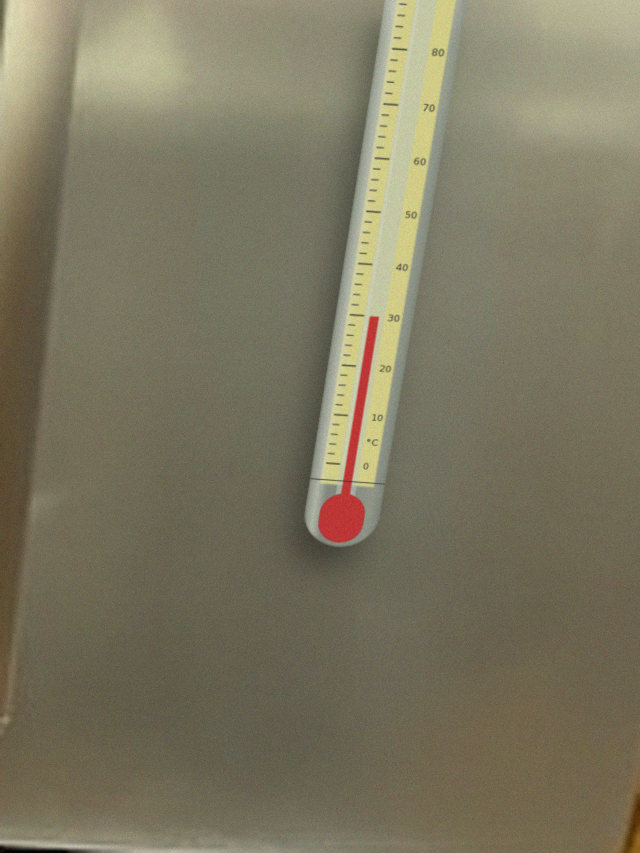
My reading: {"value": 30, "unit": "°C"}
